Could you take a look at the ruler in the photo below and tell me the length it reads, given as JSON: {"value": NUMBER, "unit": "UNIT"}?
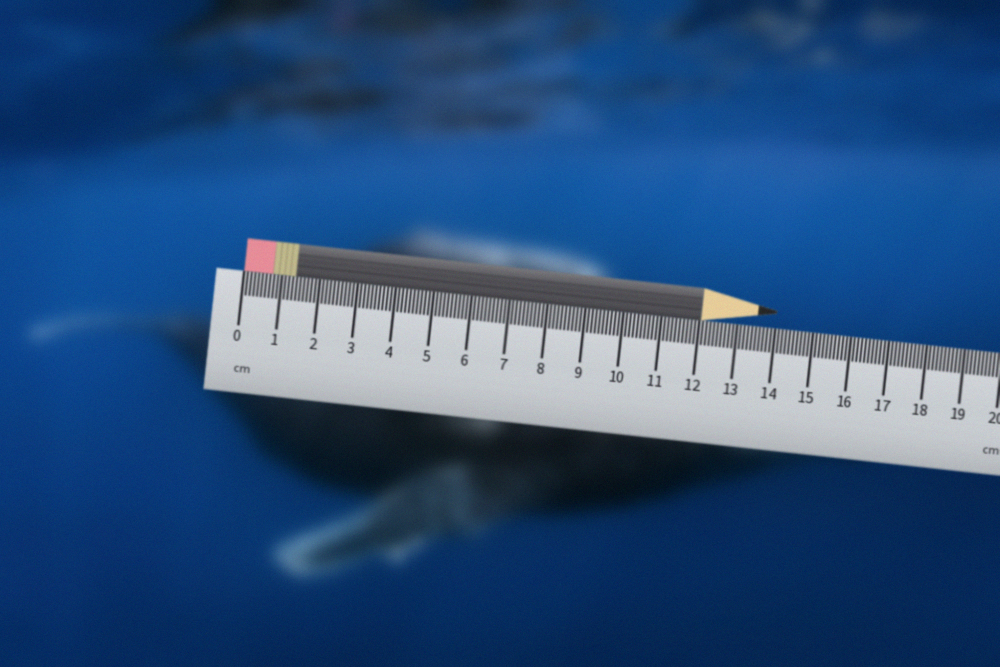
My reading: {"value": 14, "unit": "cm"}
